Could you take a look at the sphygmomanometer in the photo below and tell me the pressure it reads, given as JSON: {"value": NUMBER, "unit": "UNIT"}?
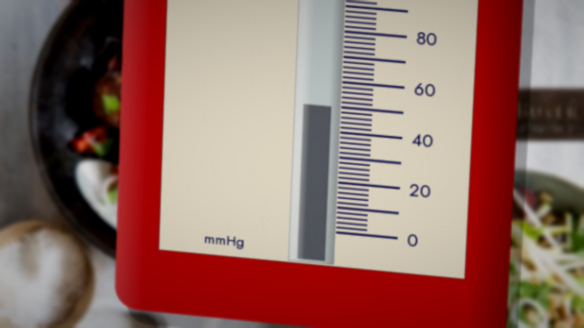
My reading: {"value": 50, "unit": "mmHg"}
